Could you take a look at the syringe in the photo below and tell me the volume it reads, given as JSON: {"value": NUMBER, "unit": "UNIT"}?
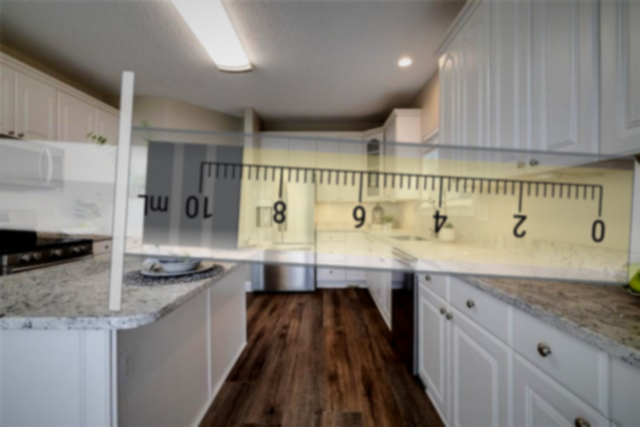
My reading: {"value": 9, "unit": "mL"}
